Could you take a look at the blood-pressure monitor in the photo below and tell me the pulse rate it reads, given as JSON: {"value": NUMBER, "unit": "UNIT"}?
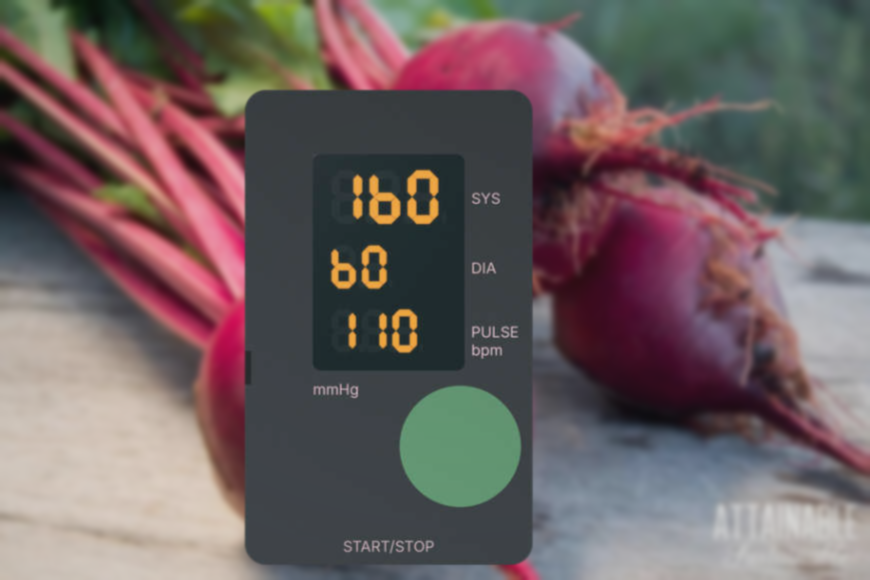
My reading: {"value": 110, "unit": "bpm"}
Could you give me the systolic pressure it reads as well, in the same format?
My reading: {"value": 160, "unit": "mmHg"}
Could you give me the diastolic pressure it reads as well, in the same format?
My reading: {"value": 60, "unit": "mmHg"}
